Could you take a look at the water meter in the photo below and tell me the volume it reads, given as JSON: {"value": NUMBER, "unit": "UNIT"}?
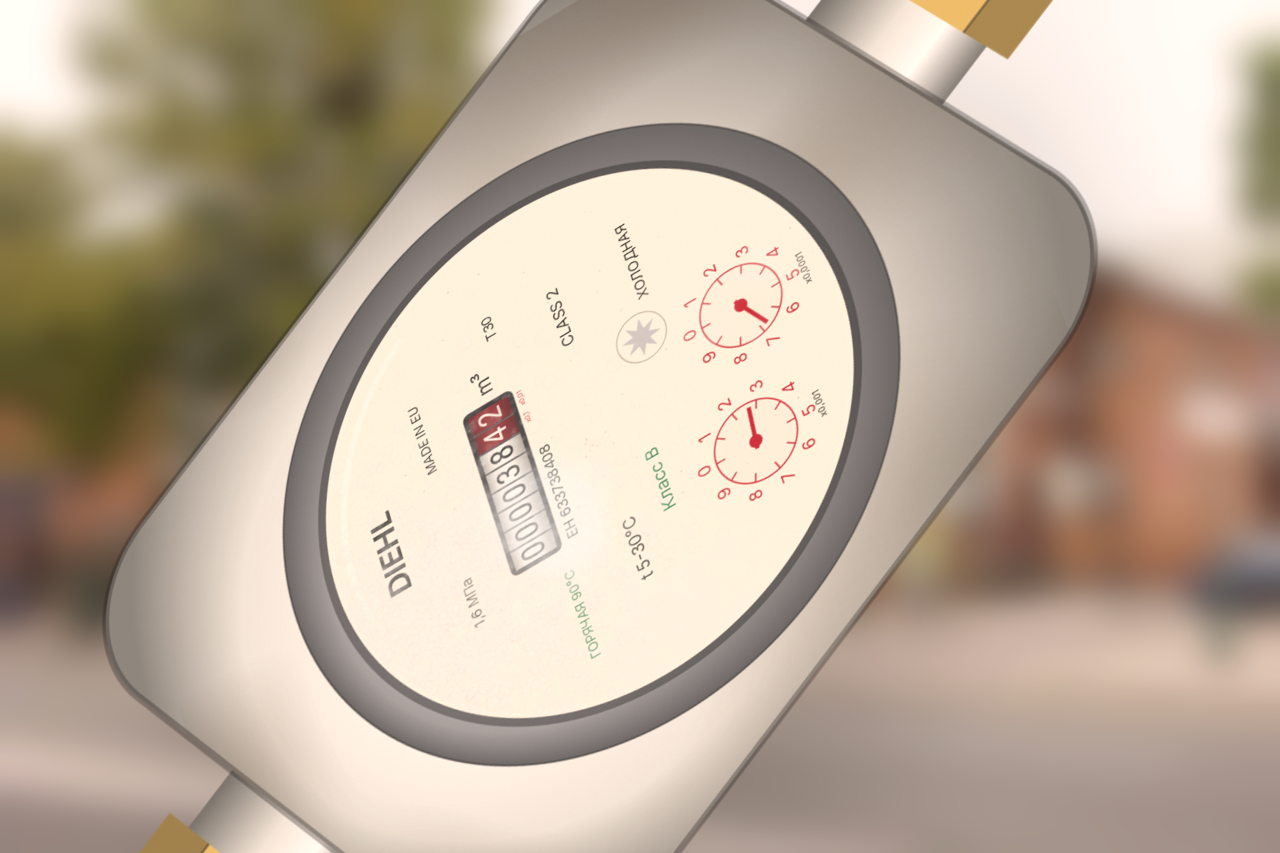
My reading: {"value": 38.4226, "unit": "m³"}
